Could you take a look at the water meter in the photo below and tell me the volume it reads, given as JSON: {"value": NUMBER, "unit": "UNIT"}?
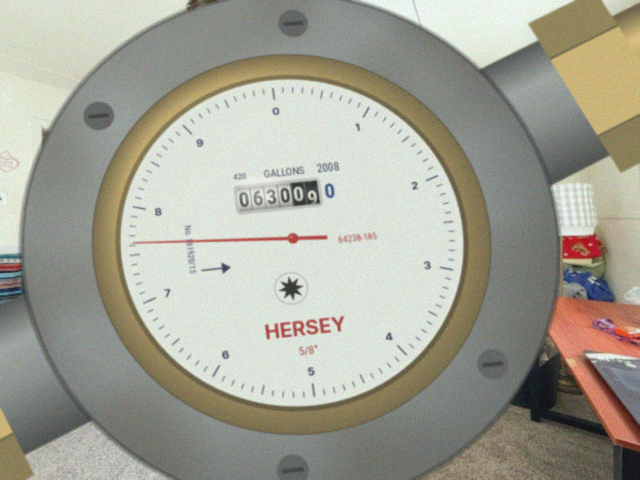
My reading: {"value": 630087.6, "unit": "gal"}
